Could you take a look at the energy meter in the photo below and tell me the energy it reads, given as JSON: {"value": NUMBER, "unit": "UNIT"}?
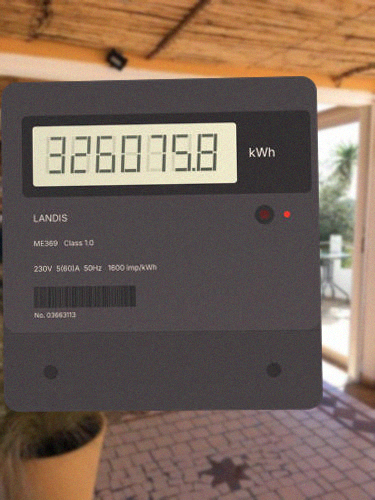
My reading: {"value": 326075.8, "unit": "kWh"}
